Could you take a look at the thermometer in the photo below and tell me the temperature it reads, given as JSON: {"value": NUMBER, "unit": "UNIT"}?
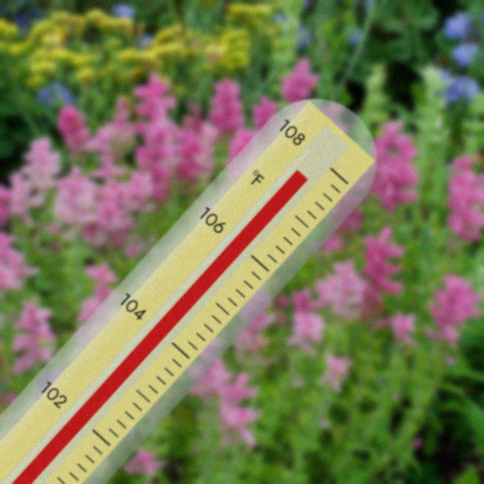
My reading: {"value": 107.6, "unit": "°F"}
